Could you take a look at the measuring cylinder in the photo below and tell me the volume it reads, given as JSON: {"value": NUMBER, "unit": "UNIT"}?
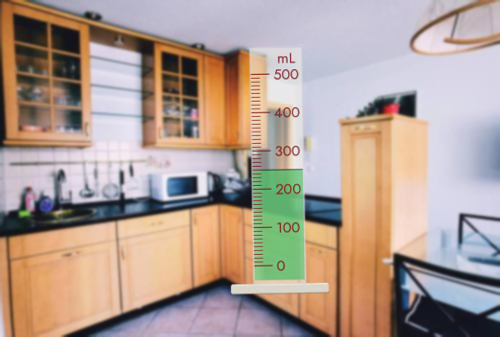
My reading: {"value": 250, "unit": "mL"}
